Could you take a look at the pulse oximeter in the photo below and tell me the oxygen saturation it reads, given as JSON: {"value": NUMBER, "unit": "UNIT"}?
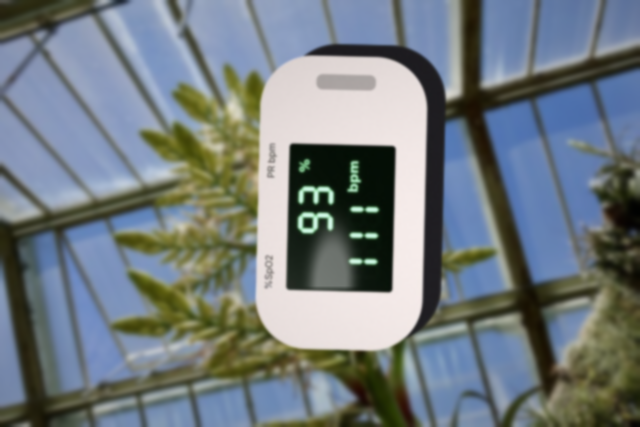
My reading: {"value": 93, "unit": "%"}
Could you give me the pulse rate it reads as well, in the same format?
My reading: {"value": 111, "unit": "bpm"}
